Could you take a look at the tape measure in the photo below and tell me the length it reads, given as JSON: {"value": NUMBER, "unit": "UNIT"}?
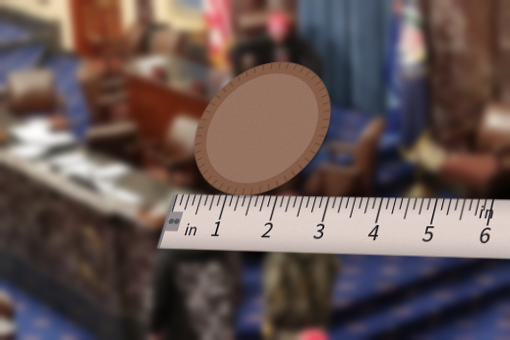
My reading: {"value": 2.625, "unit": "in"}
